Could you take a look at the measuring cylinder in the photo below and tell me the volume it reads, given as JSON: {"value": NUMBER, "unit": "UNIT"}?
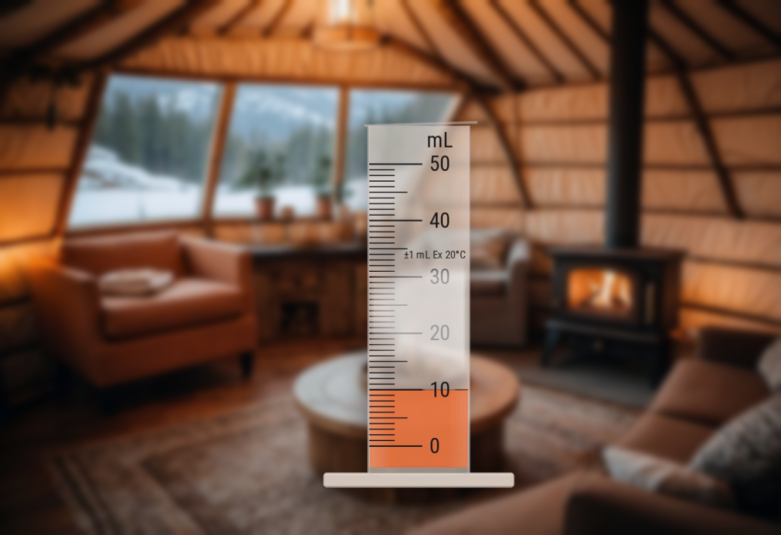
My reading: {"value": 10, "unit": "mL"}
